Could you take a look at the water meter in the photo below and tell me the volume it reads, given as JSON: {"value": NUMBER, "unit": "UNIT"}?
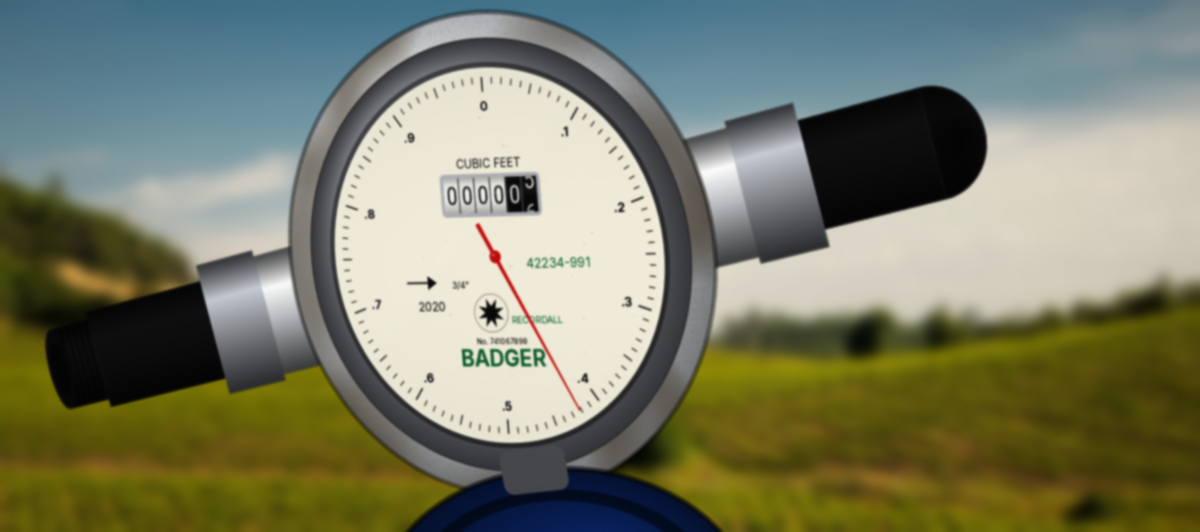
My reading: {"value": 5.42, "unit": "ft³"}
